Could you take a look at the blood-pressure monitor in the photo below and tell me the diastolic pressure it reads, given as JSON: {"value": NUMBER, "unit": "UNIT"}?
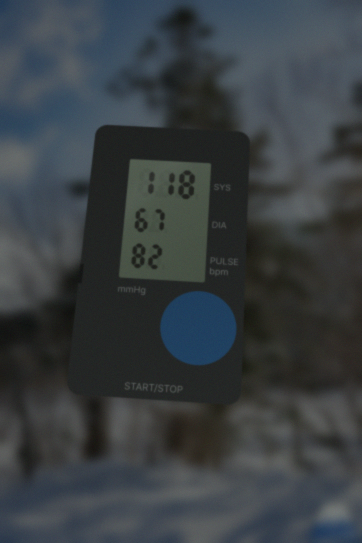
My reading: {"value": 67, "unit": "mmHg"}
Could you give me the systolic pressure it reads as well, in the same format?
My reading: {"value": 118, "unit": "mmHg"}
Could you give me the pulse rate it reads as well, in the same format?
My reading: {"value": 82, "unit": "bpm"}
